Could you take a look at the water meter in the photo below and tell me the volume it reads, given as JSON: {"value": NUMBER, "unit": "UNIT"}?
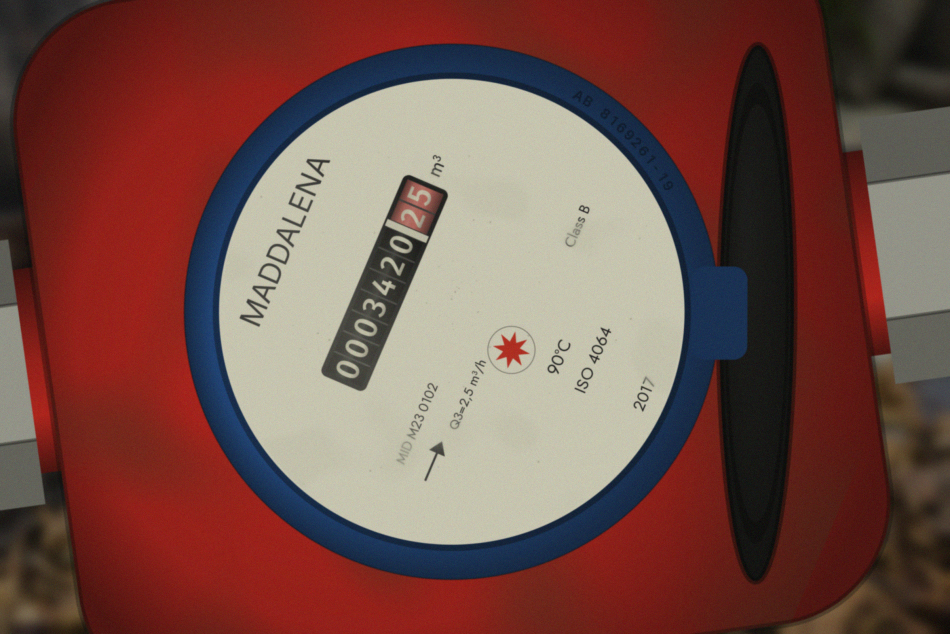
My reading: {"value": 3420.25, "unit": "m³"}
